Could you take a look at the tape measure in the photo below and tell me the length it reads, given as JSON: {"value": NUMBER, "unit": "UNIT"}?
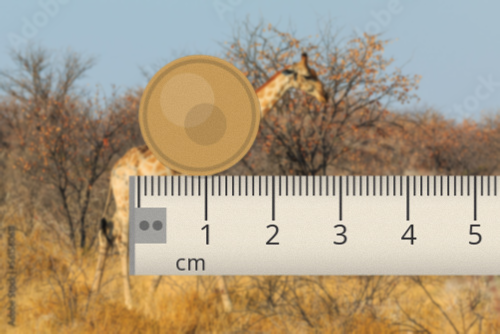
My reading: {"value": 1.8, "unit": "cm"}
